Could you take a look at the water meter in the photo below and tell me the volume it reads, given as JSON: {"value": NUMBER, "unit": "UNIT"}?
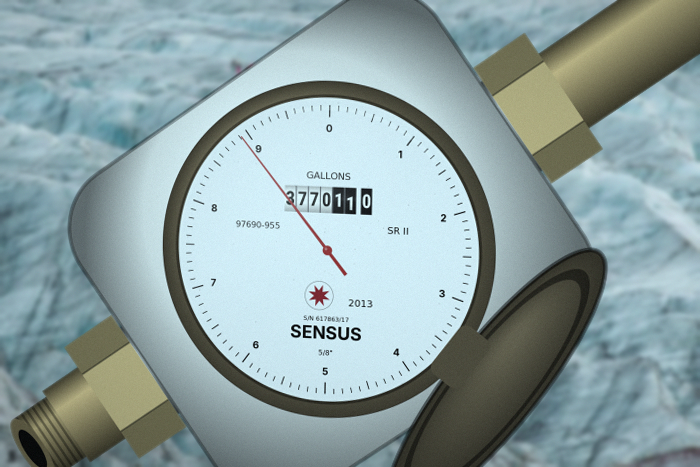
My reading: {"value": 3770108.9, "unit": "gal"}
